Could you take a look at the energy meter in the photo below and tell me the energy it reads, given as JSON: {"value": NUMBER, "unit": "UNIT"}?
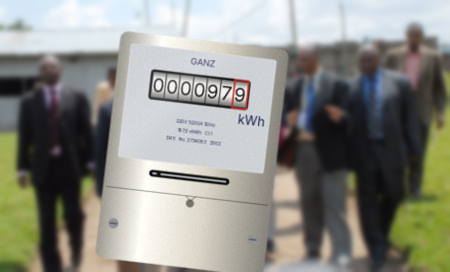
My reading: {"value": 97.9, "unit": "kWh"}
